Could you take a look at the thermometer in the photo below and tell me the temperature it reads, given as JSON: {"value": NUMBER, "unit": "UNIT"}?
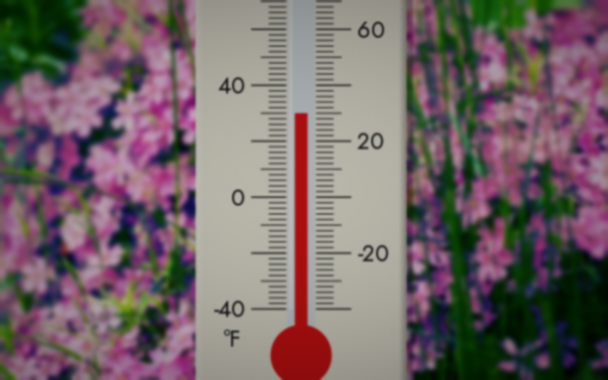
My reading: {"value": 30, "unit": "°F"}
